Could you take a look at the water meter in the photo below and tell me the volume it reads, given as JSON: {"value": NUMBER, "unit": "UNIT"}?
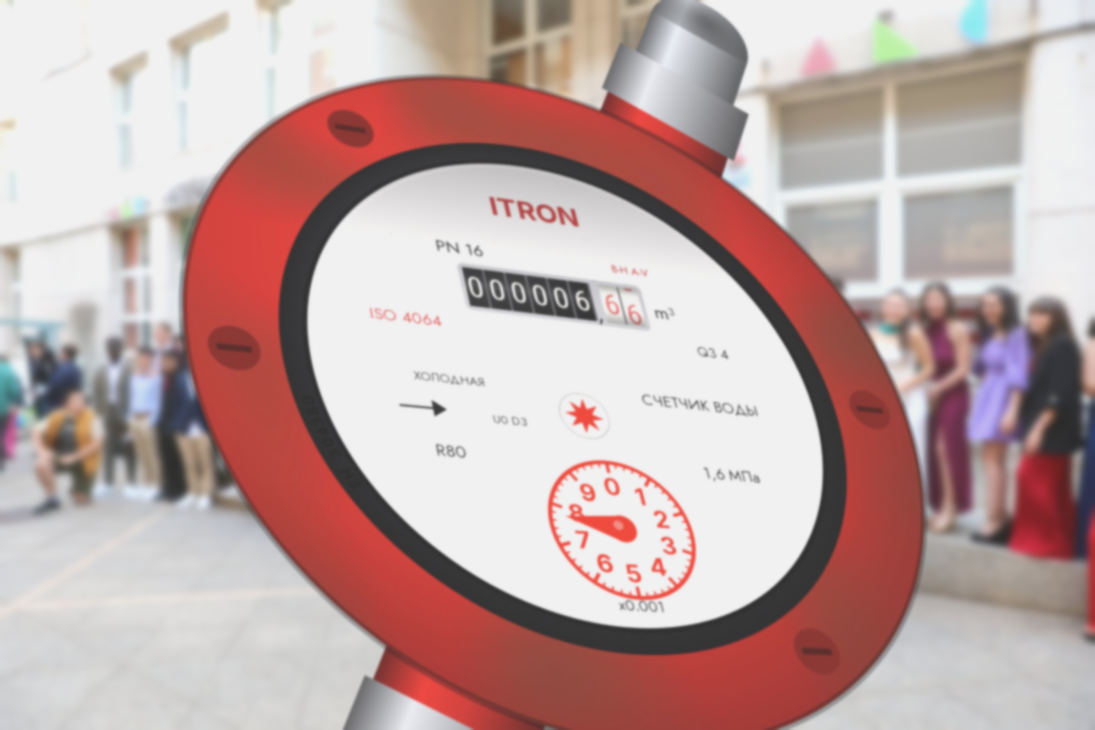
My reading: {"value": 6.657, "unit": "m³"}
